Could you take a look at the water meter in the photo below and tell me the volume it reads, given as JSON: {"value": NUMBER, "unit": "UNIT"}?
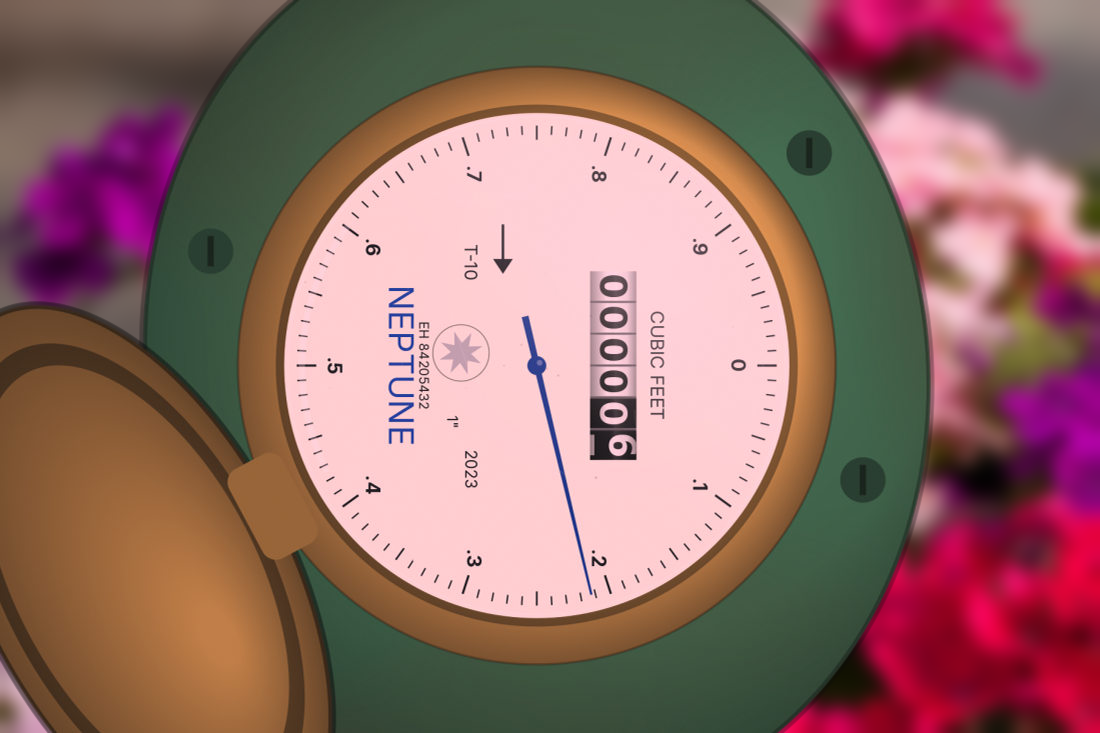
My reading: {"value": 6.21, "unit": "ft³"}
